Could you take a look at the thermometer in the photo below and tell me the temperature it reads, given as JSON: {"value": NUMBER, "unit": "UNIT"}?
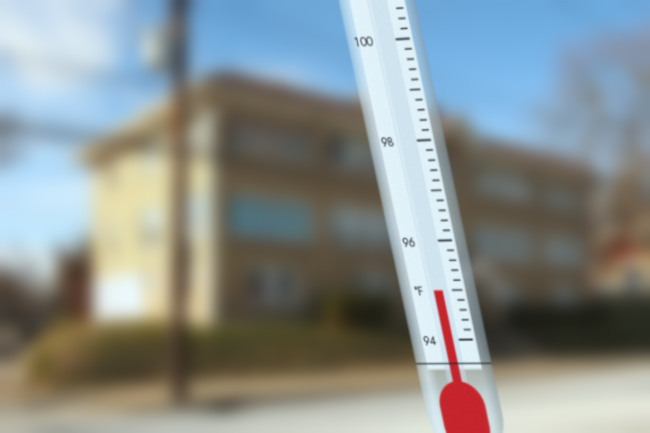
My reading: {"value": 95, "unit": "°F"}
